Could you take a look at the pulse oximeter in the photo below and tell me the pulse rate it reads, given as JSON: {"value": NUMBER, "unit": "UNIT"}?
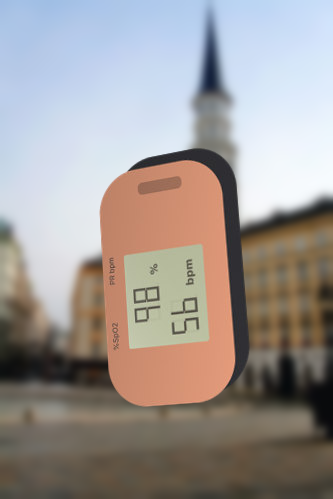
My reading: {"value": 56, "unit": "bpm"}
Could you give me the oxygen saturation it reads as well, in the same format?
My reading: {"value": 98, "unit": "%"}
